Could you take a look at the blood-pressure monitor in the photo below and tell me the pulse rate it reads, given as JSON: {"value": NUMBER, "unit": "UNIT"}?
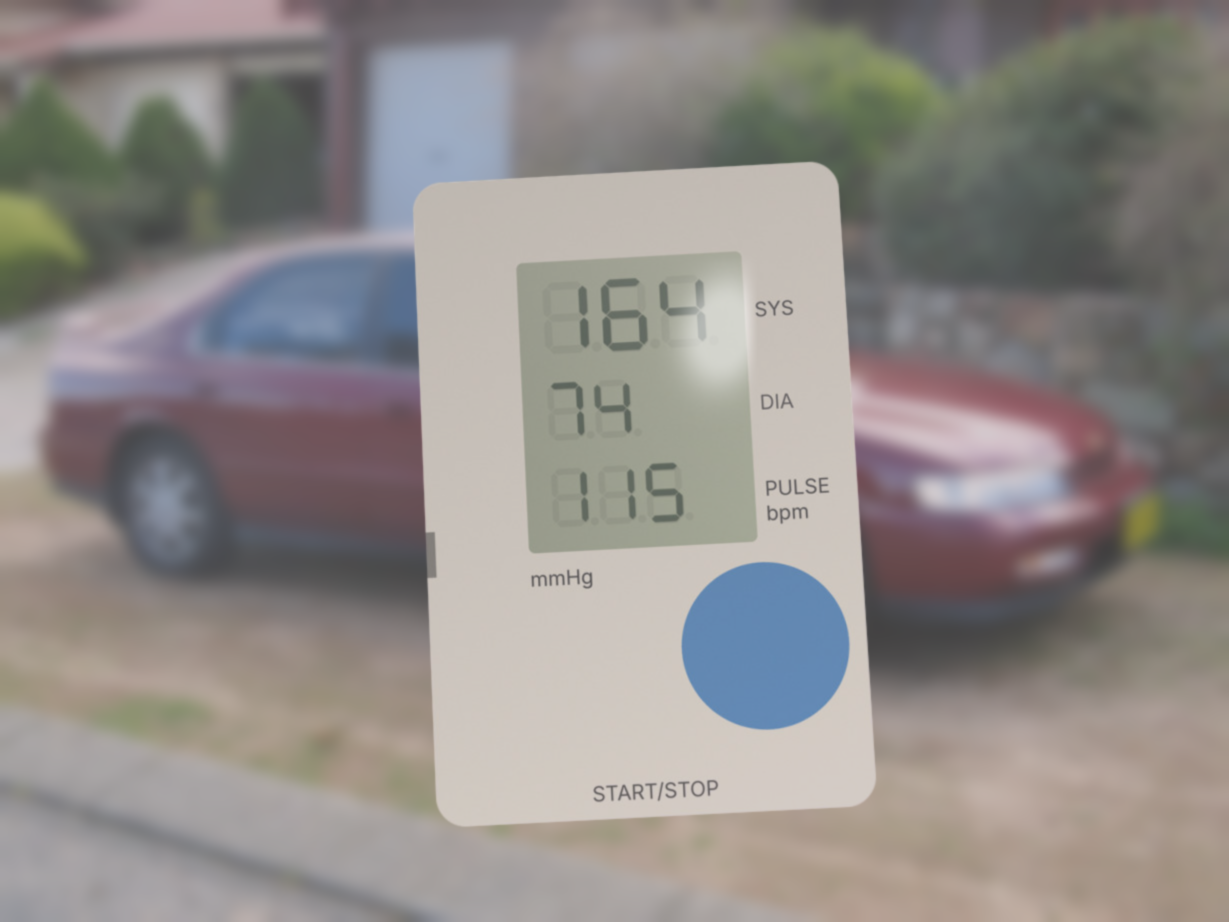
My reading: {"value": 115, "unit": "bpm"}
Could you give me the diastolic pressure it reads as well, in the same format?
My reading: {"value": 74, "unit": "mmHg"}
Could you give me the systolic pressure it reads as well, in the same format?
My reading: {"value": 164, "unit": "mmHg"}
